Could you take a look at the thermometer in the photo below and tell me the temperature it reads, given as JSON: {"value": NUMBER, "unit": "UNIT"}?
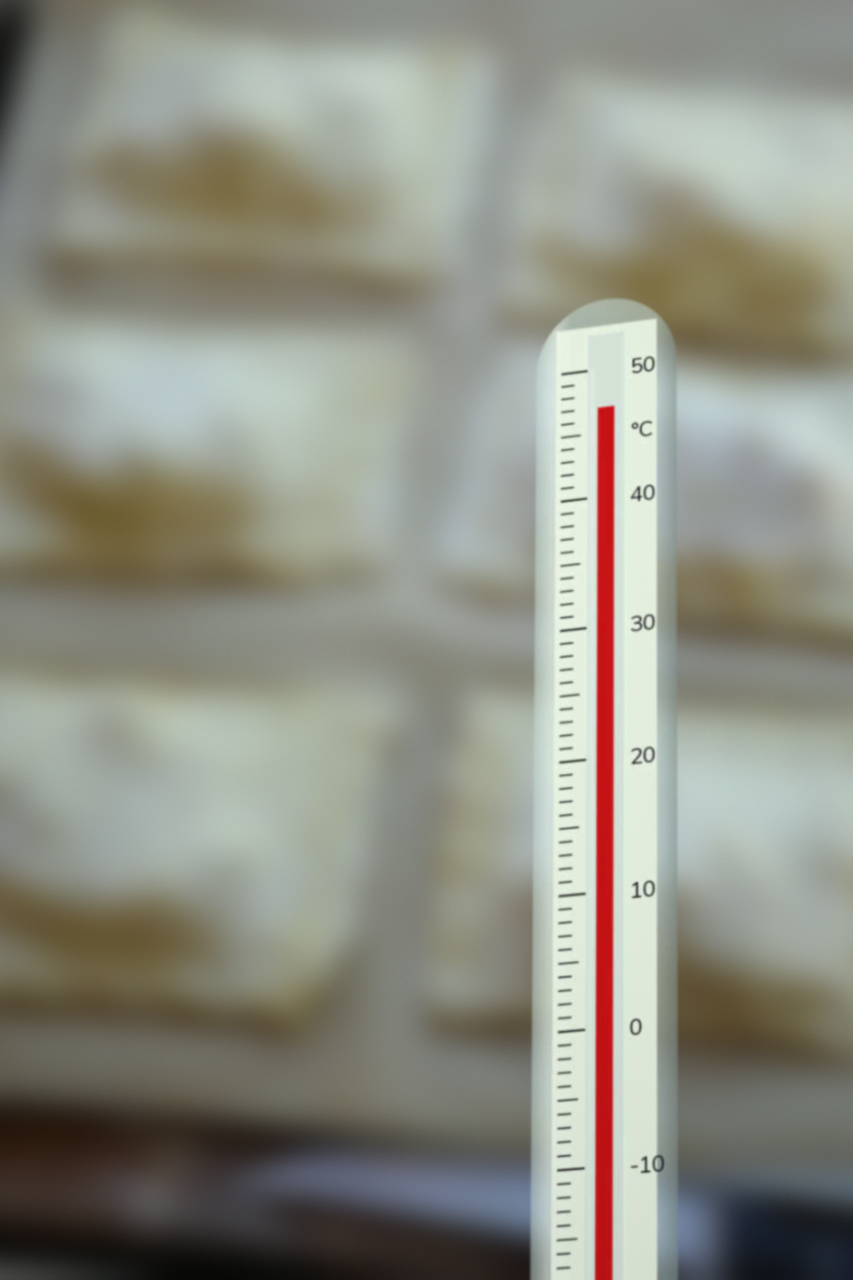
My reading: {"value": 47, "unit": "°C"}
